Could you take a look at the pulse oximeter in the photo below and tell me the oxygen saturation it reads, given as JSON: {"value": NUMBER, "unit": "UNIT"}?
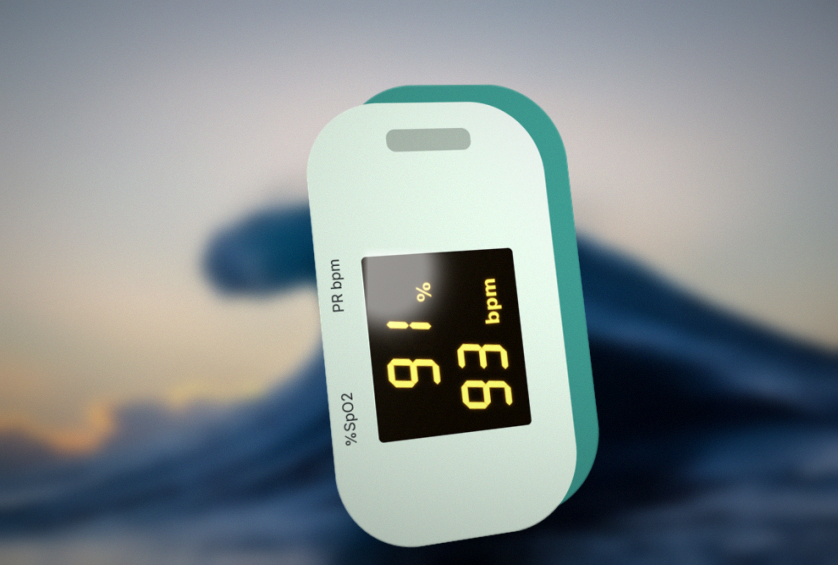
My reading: {"value": 91, "unit": "%"}
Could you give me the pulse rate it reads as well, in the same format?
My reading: {"value": 93, "unit": "bpm"}
